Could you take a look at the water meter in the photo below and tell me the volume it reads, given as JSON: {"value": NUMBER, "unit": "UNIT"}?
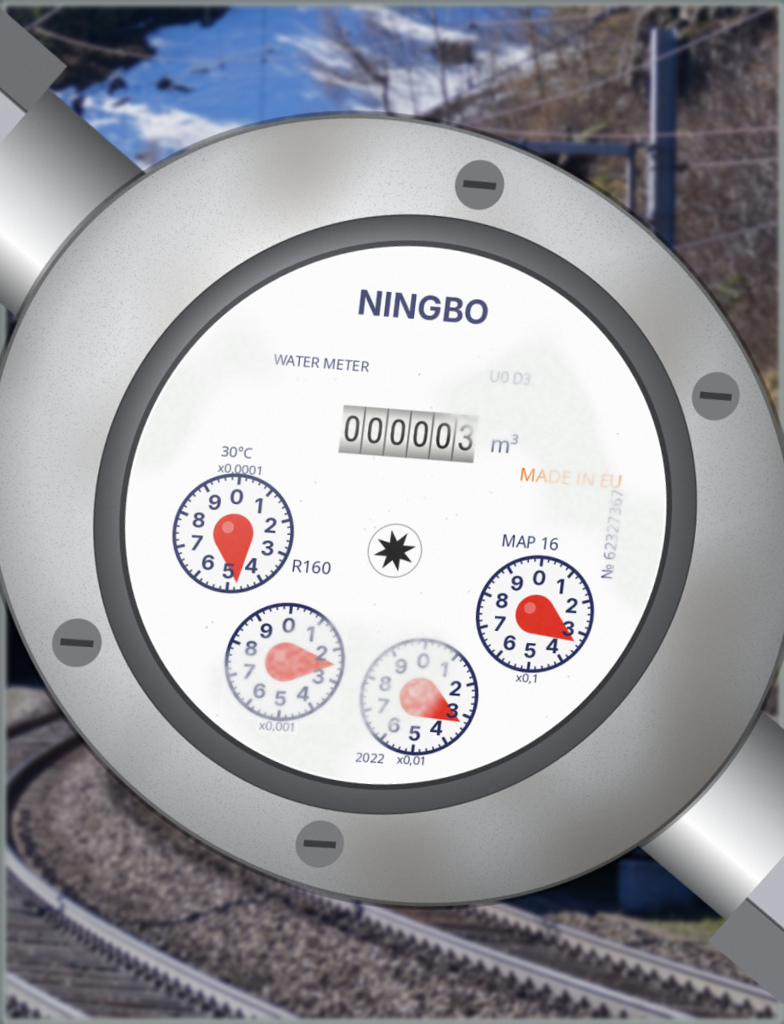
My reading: {"value": 3.3324, "unit": "m³"}
